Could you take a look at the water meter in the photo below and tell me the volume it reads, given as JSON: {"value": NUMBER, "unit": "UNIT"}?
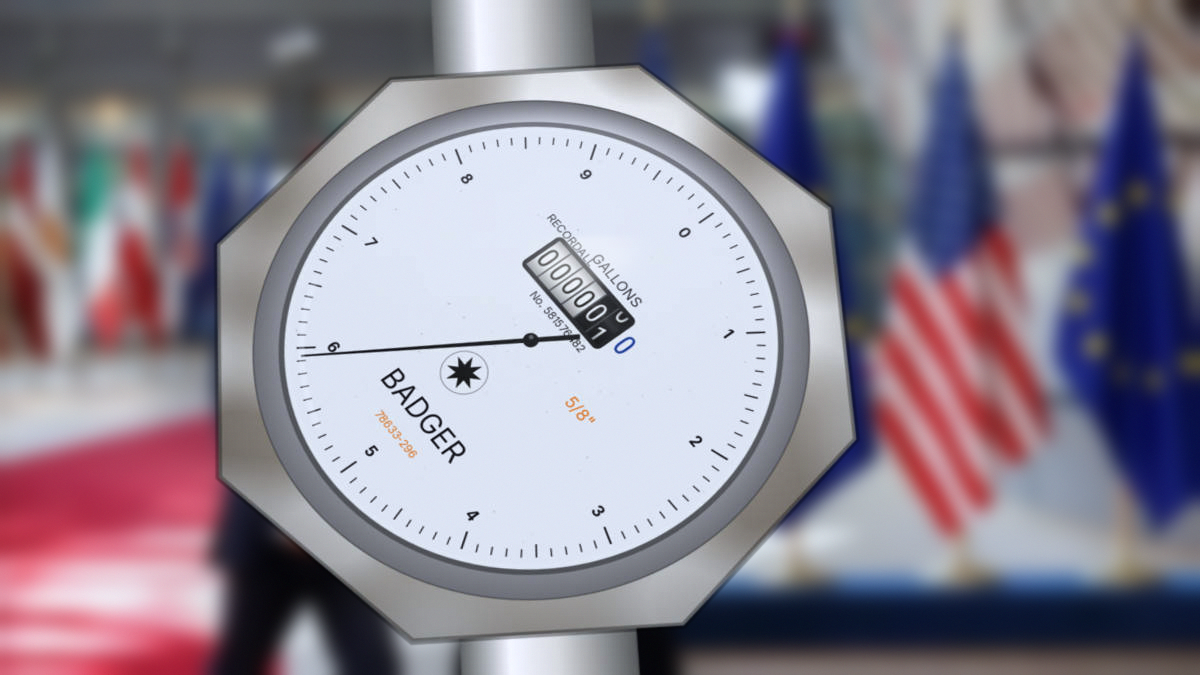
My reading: {"value": 5.9, "unit": "gal"}
